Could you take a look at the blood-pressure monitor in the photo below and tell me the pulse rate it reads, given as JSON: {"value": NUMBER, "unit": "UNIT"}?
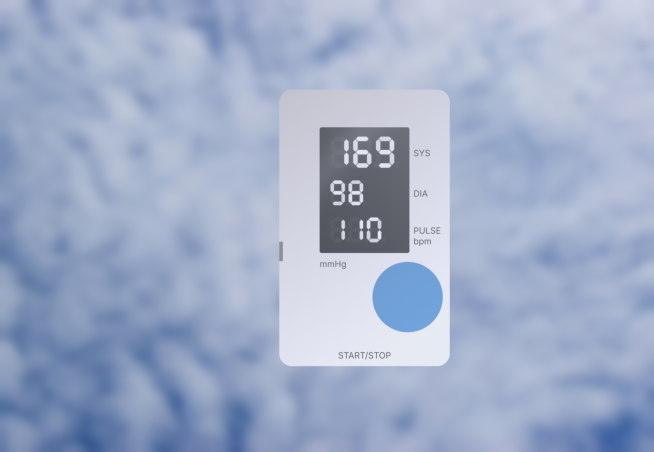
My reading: {"value": 110, "unit": "bpm"}
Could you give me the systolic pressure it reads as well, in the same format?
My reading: {"value": 169, "unit": "mmHg"}
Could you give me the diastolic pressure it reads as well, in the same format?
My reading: {"value": 98, "unit": "mmHg"}
